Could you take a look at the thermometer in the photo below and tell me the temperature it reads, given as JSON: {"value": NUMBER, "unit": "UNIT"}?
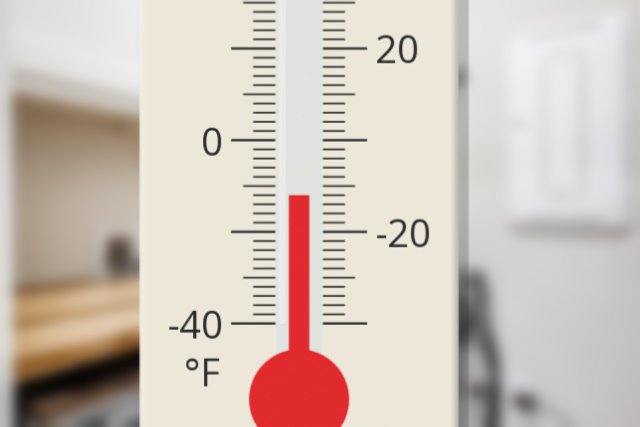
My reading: {"value": -12, "unit": "°F"}
